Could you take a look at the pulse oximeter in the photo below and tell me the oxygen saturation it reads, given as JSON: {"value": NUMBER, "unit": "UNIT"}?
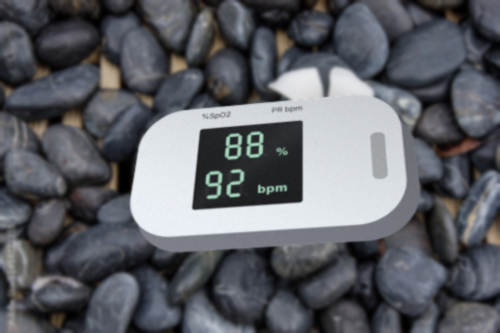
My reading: {"value": 88, "unit": "%"}
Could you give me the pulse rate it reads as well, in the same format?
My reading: {"value": 92, "unit": "bpm"}
